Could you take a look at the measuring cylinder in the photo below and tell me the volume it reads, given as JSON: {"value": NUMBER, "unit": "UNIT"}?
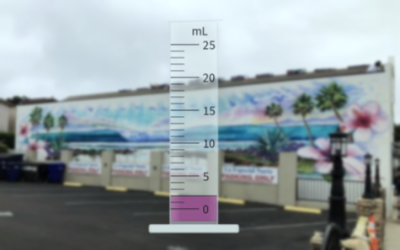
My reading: {"value": 2, "unit": "mL"}
